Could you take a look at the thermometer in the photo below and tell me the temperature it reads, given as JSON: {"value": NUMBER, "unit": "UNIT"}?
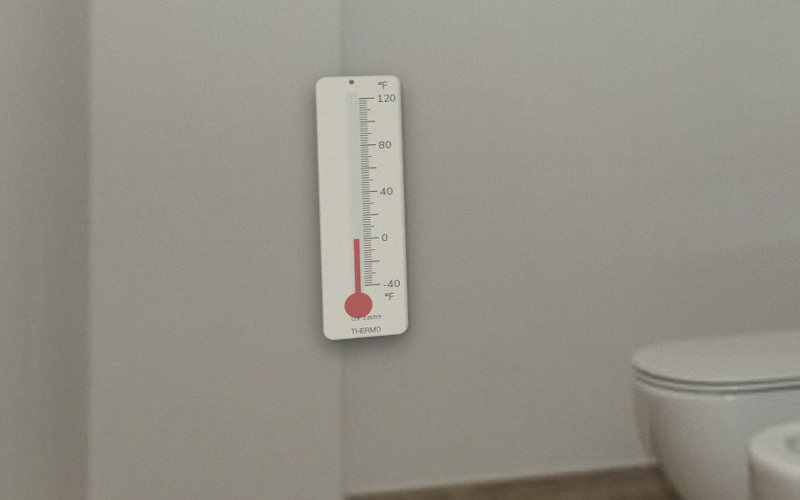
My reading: {"value": 0, "unit": "°F"}
